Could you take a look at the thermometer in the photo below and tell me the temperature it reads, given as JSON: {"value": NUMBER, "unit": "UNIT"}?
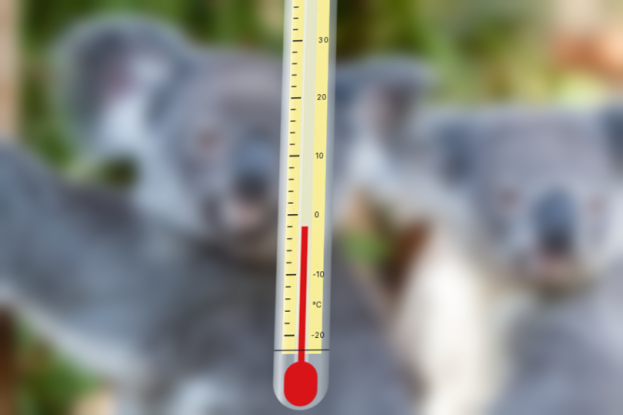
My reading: {"value": -2, "unit": "°C"}
